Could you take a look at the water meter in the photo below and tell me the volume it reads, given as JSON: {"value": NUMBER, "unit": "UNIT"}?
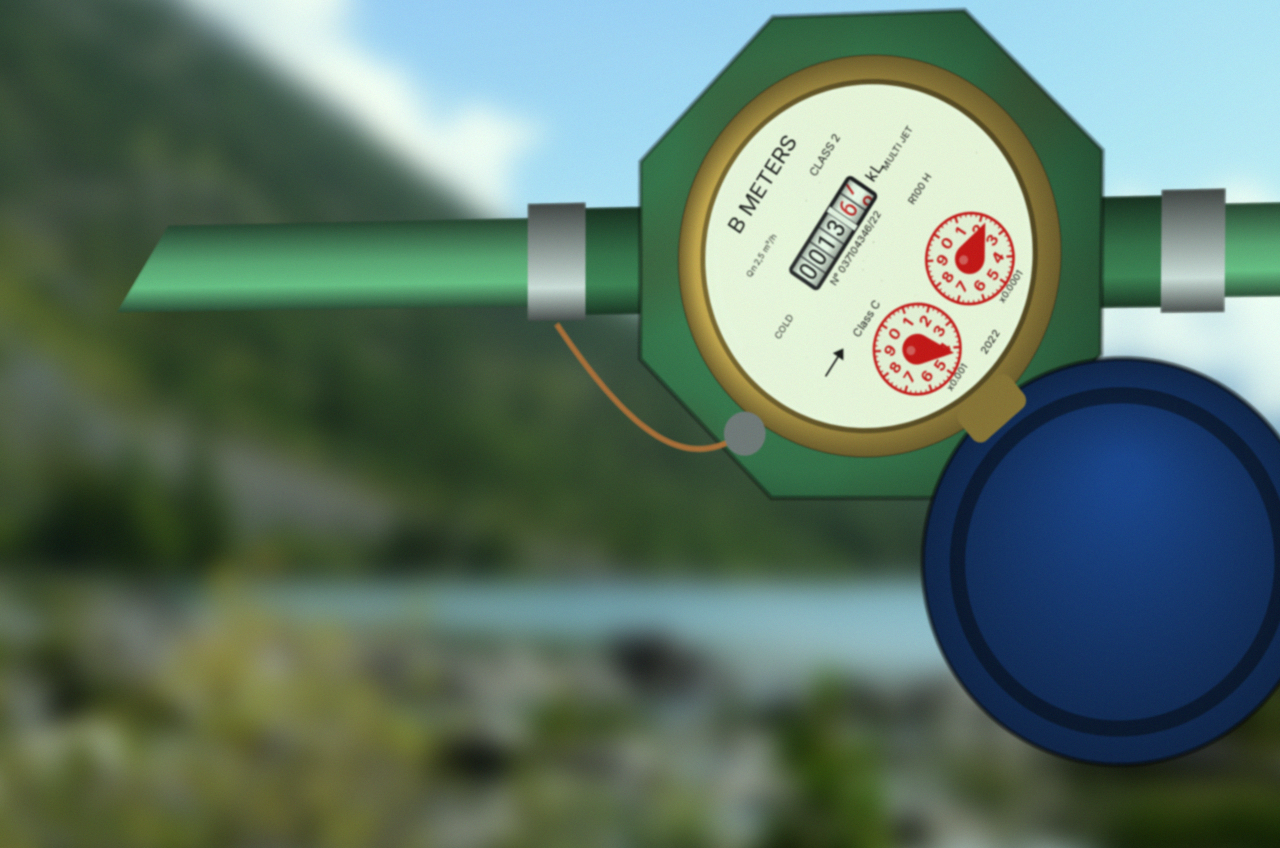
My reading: {"value": 13.6742, "unit": "kL"}
